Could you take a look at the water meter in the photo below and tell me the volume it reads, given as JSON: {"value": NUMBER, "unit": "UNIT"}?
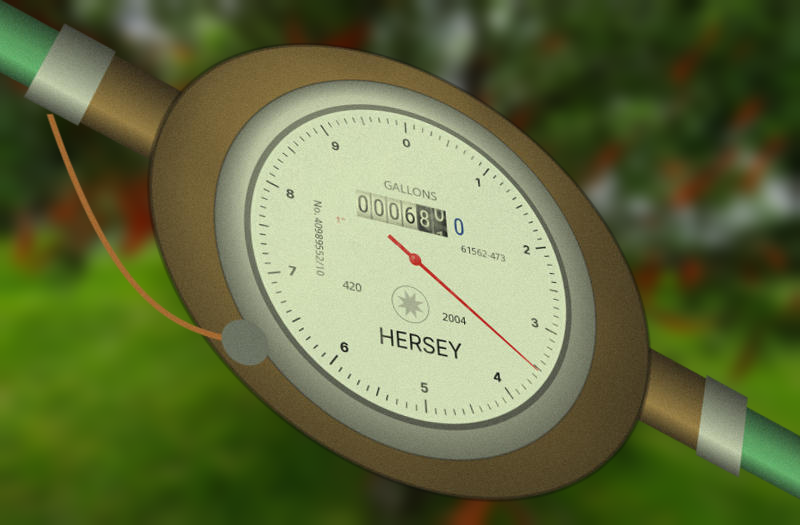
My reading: {"value": 6803.5, "unit": "gal"}
